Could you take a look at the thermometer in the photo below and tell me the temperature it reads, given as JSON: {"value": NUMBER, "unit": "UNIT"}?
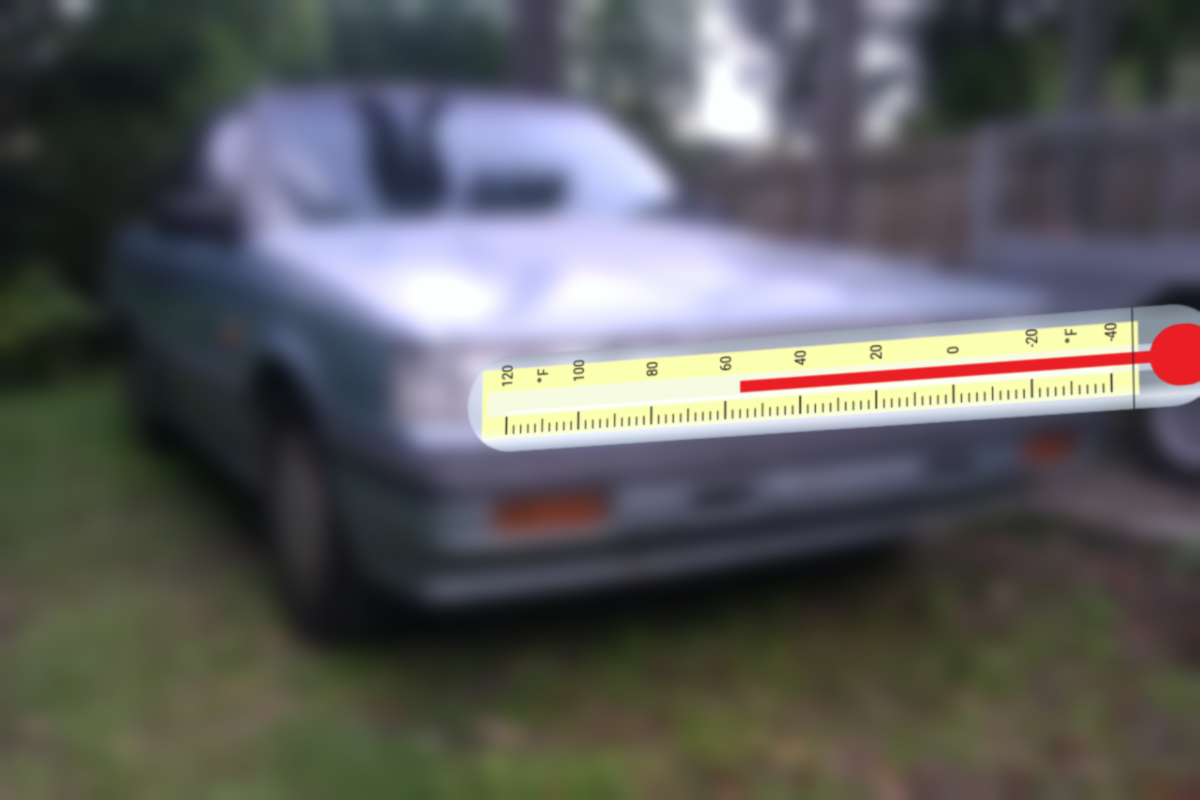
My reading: {"value": 56, "unit": "°F"}
